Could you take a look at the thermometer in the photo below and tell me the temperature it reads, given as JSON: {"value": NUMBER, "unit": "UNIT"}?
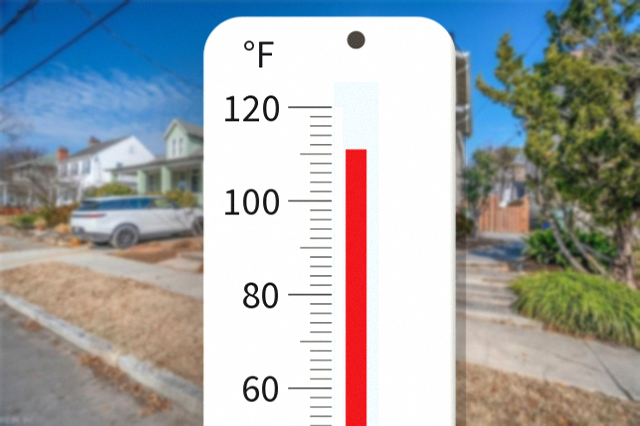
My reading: {"value": 111, "unit": "°F"}
